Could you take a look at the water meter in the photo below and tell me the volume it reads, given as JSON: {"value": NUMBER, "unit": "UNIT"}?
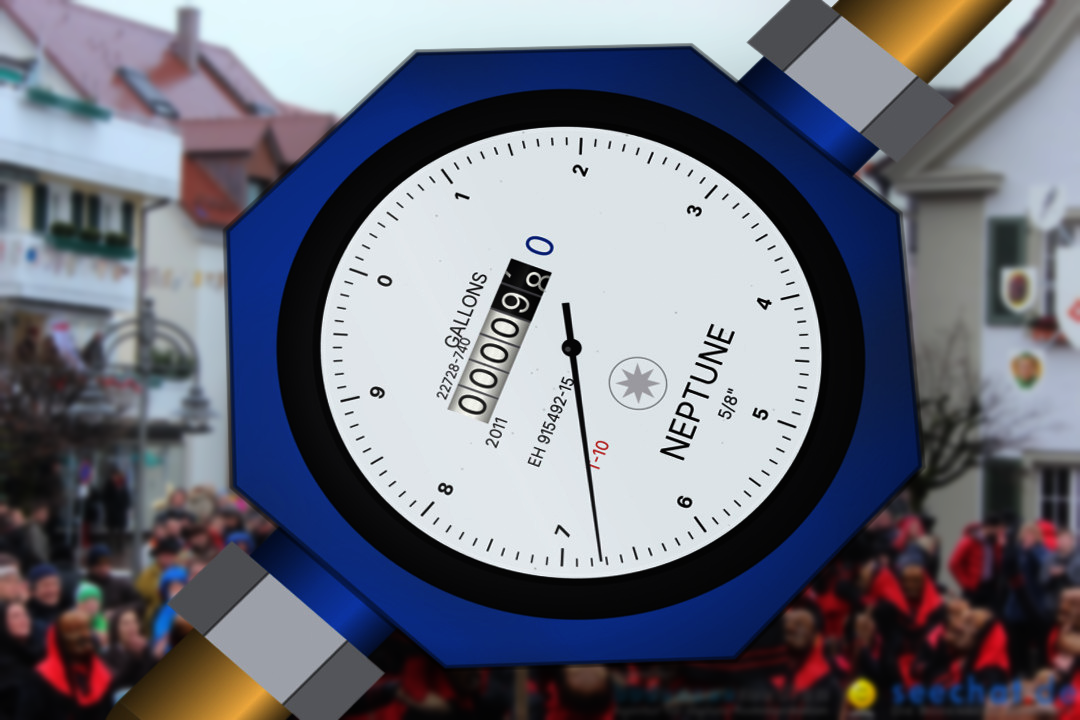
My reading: {"value": 976.7, "unit": "gal"}
